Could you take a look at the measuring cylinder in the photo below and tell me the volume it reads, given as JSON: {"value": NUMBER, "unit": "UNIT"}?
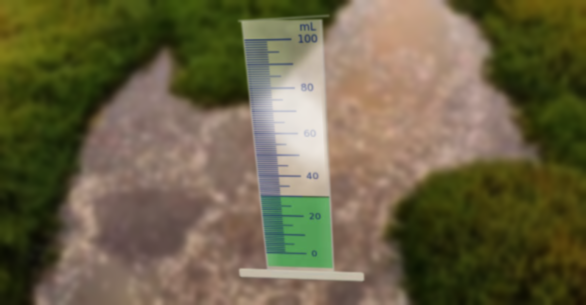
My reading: {"value": 30, "unit": "mL"}
